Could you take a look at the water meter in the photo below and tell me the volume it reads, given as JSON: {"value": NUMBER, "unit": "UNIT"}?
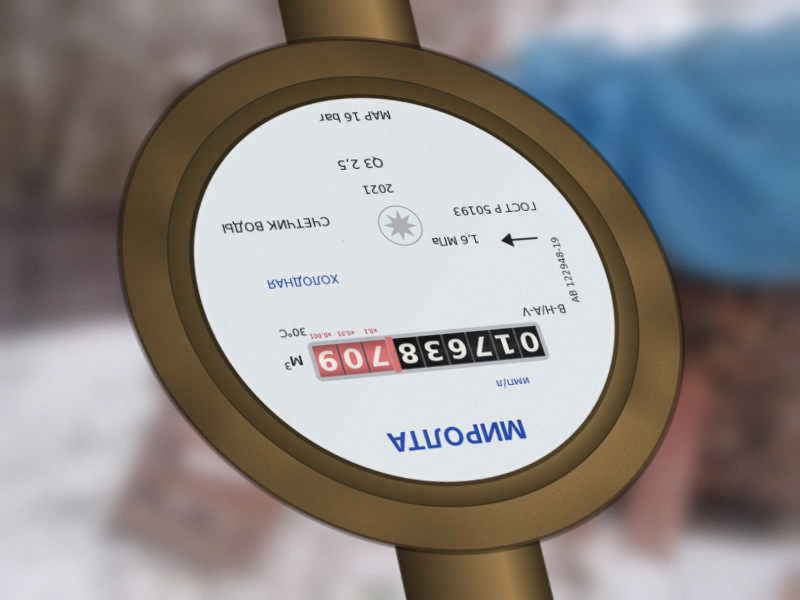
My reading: {"value": 17638.709, "unit": "m³"}
